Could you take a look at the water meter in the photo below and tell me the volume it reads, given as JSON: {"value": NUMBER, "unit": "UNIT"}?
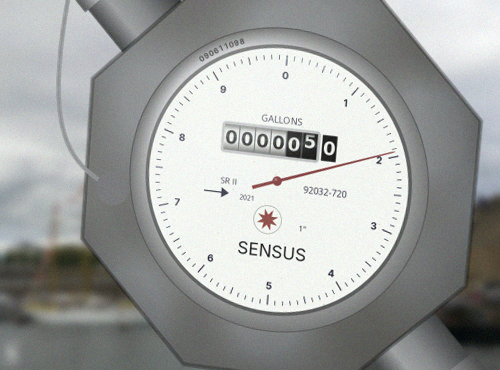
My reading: {"value": 51.9, "unit": "gal"}
